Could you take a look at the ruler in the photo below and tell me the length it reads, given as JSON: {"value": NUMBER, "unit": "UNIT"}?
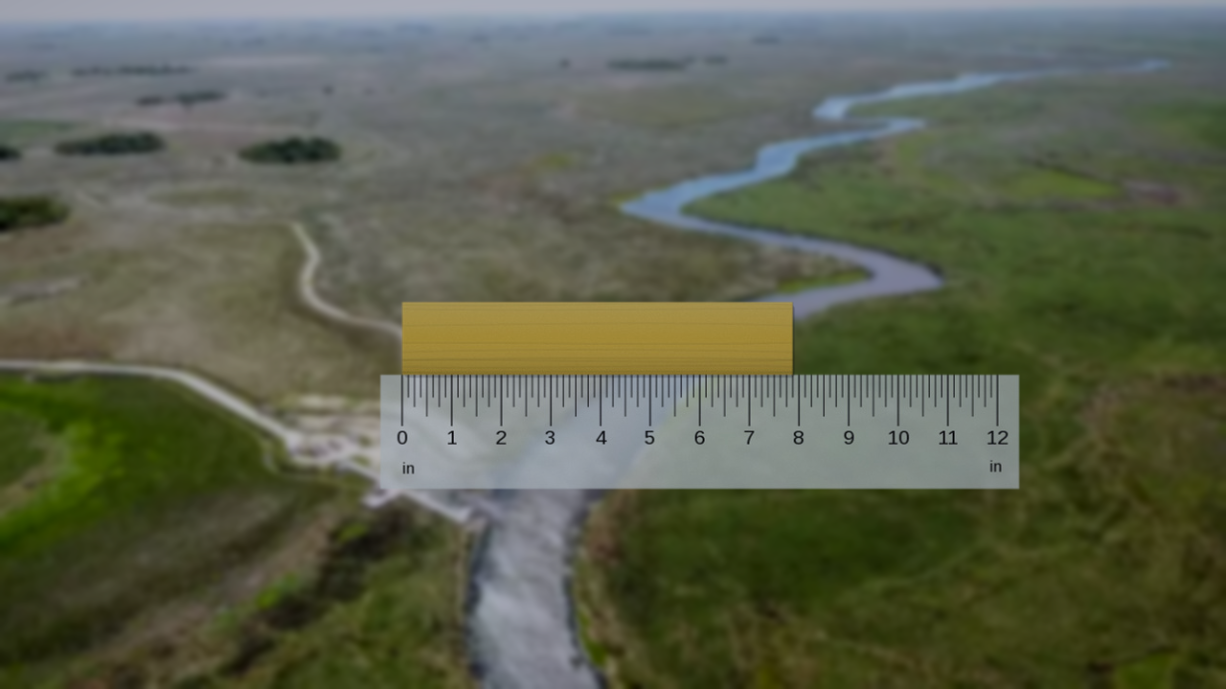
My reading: {"value": 7.875, "unit": "in"}
